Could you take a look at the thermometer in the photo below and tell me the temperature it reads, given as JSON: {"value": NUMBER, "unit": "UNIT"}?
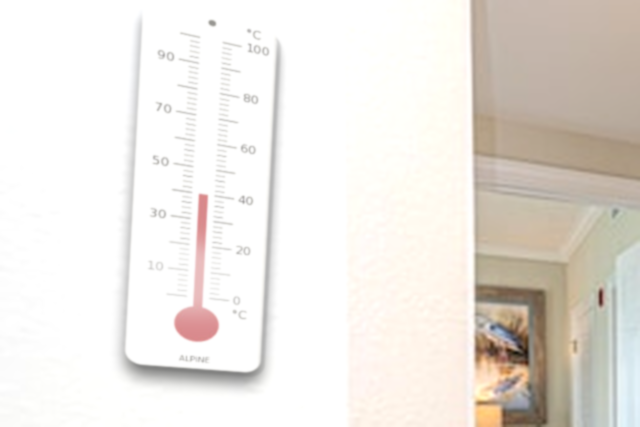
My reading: {"value": 40, "unit": "°C"}
